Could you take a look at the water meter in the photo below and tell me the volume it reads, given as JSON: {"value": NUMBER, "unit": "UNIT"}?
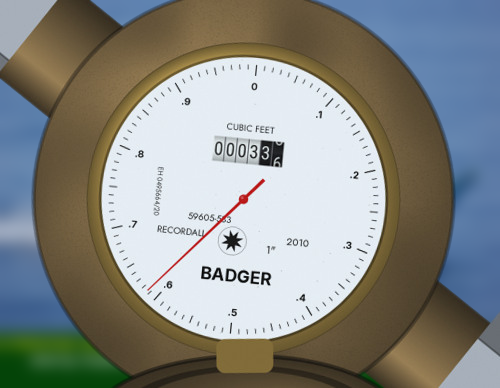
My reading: {"value": 335.61, "unit": "ft³"}
